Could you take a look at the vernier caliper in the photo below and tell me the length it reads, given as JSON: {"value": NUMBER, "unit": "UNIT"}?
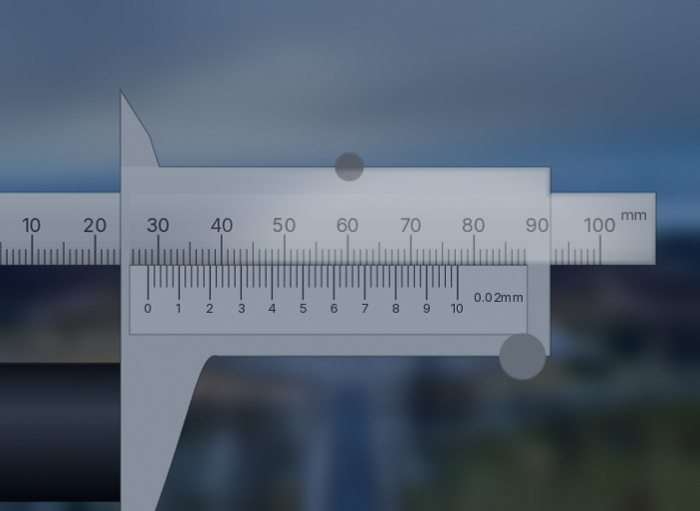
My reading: {"value": 28.4, "unit": "mm"}
